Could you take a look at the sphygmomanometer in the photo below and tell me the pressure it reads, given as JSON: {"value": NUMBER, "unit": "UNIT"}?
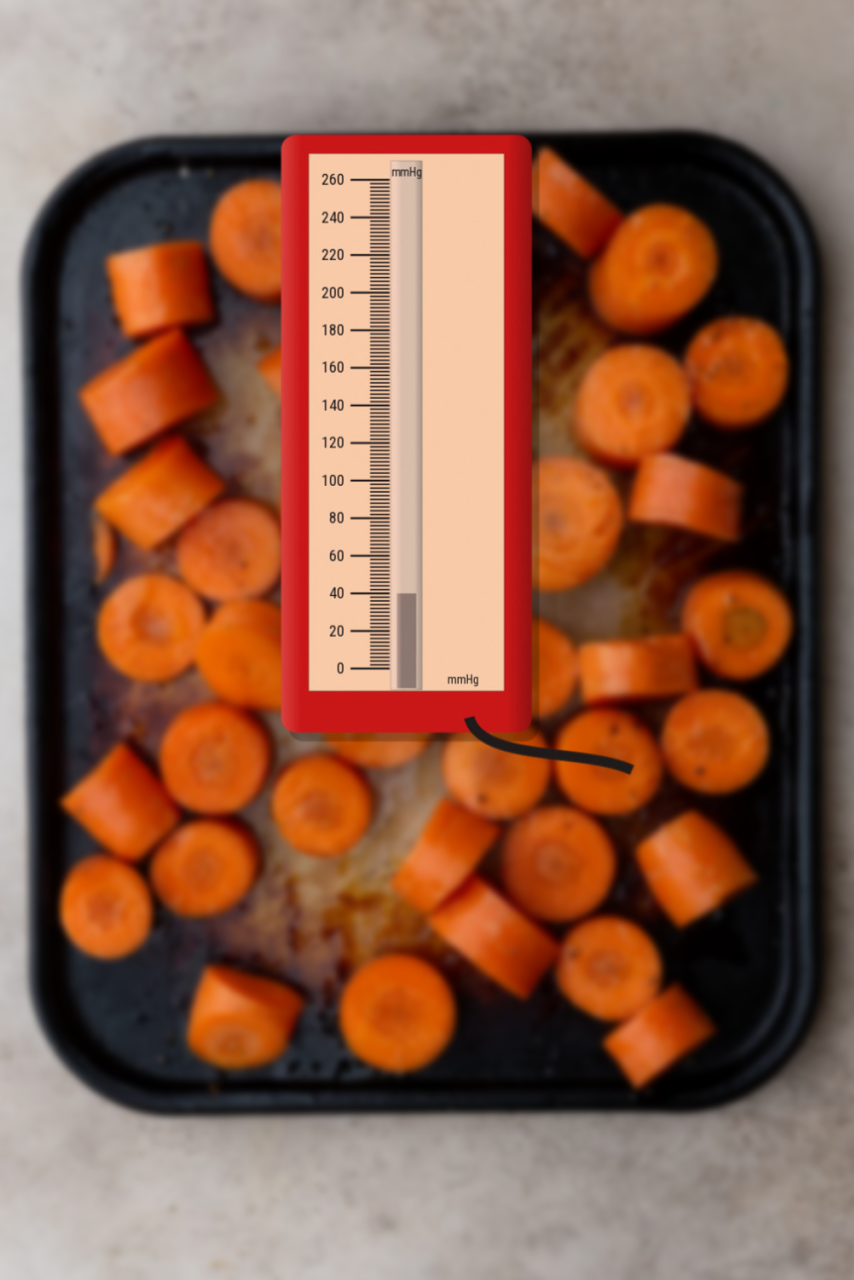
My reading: {"value": 40, "unit": "mmHg"}
